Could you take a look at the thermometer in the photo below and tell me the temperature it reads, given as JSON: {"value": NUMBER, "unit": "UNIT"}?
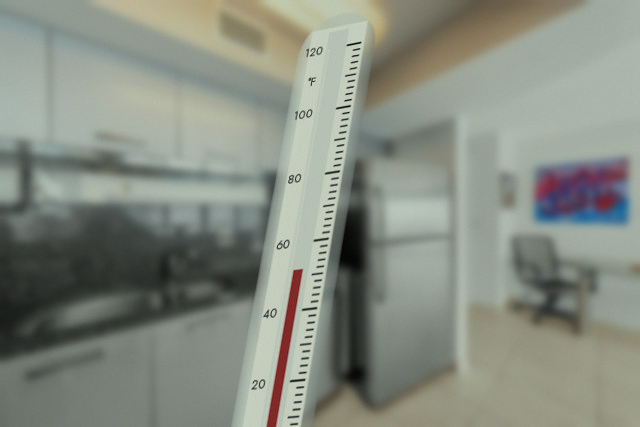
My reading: {"value": 52, "unit": "°F"}
